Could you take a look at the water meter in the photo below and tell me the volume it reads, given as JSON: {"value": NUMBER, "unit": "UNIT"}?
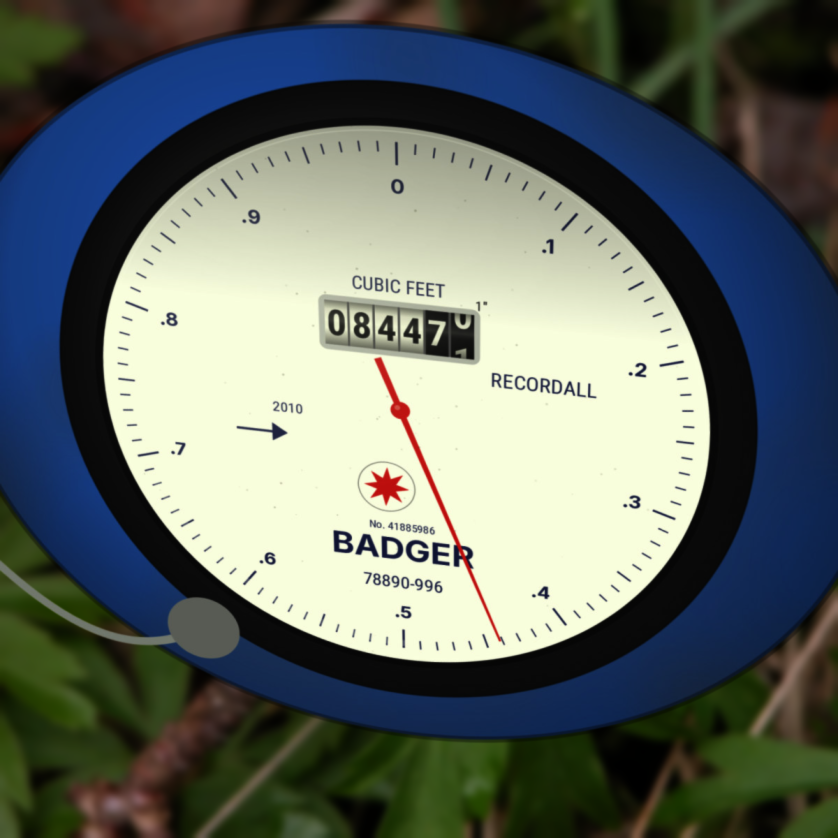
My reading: {"value": 84470.44, "unit": "ft³"}
